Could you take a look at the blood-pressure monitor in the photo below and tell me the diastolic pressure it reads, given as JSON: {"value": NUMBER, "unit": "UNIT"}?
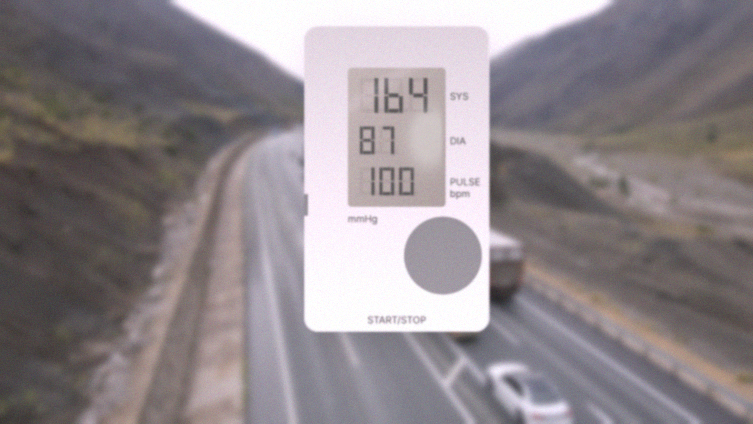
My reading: {"value": 87, "unit": "mmHg"}
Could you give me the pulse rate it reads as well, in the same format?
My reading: {"value": 100, "unit": "bpm"}
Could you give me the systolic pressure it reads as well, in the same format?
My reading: {"value": 164, "unit": "mmHg"}
